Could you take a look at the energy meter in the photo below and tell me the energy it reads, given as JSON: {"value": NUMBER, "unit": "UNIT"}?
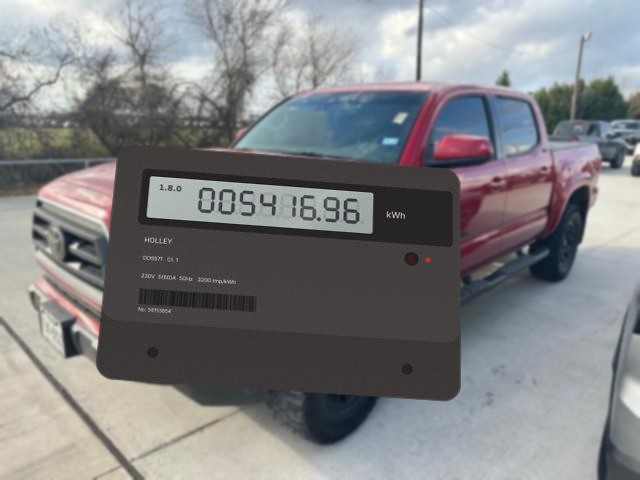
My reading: {"value": 5416.96, "unit": "kWh"}
